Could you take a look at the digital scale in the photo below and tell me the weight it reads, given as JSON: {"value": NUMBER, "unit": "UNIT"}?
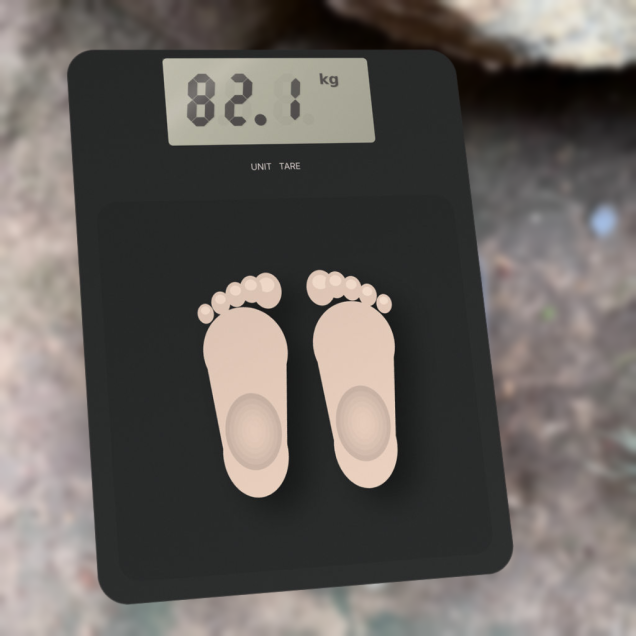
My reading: {"value": 82.1, "unit": "kg"}
